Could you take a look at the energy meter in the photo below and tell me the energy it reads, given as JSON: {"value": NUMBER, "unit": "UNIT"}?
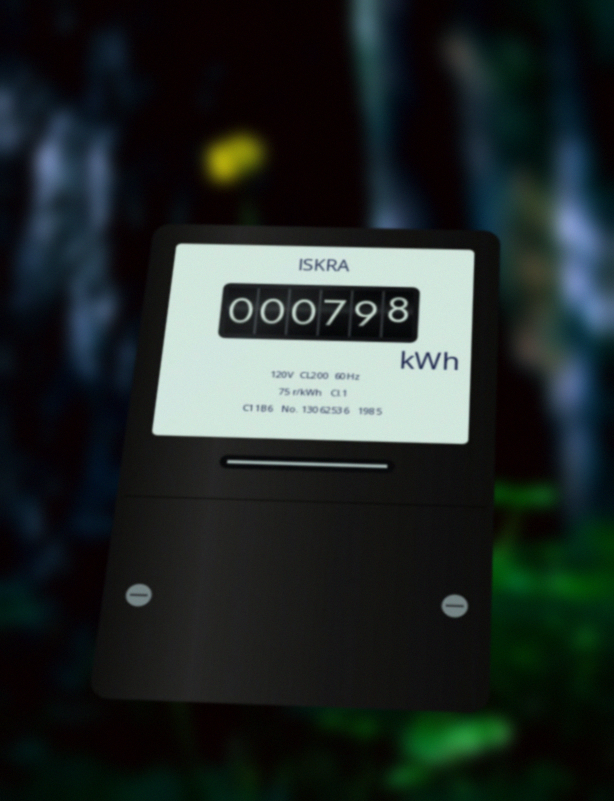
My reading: {"value": 798, "unit": "kWh"}
